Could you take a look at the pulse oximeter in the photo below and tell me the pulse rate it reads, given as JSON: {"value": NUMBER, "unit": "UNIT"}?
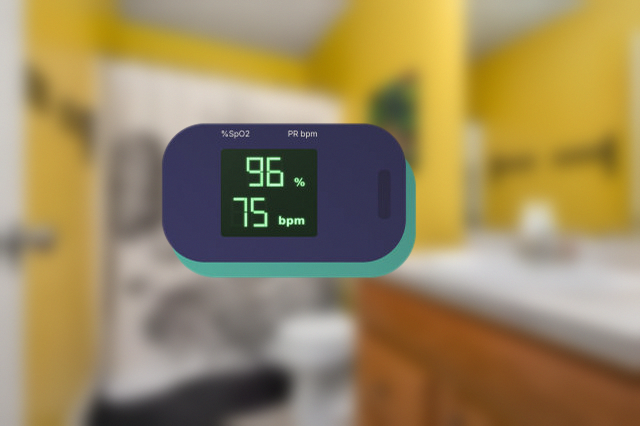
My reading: {"value": 75, "unit": "bpm"}
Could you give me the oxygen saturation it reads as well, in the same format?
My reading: {"value": 96, "unit": "%"}
